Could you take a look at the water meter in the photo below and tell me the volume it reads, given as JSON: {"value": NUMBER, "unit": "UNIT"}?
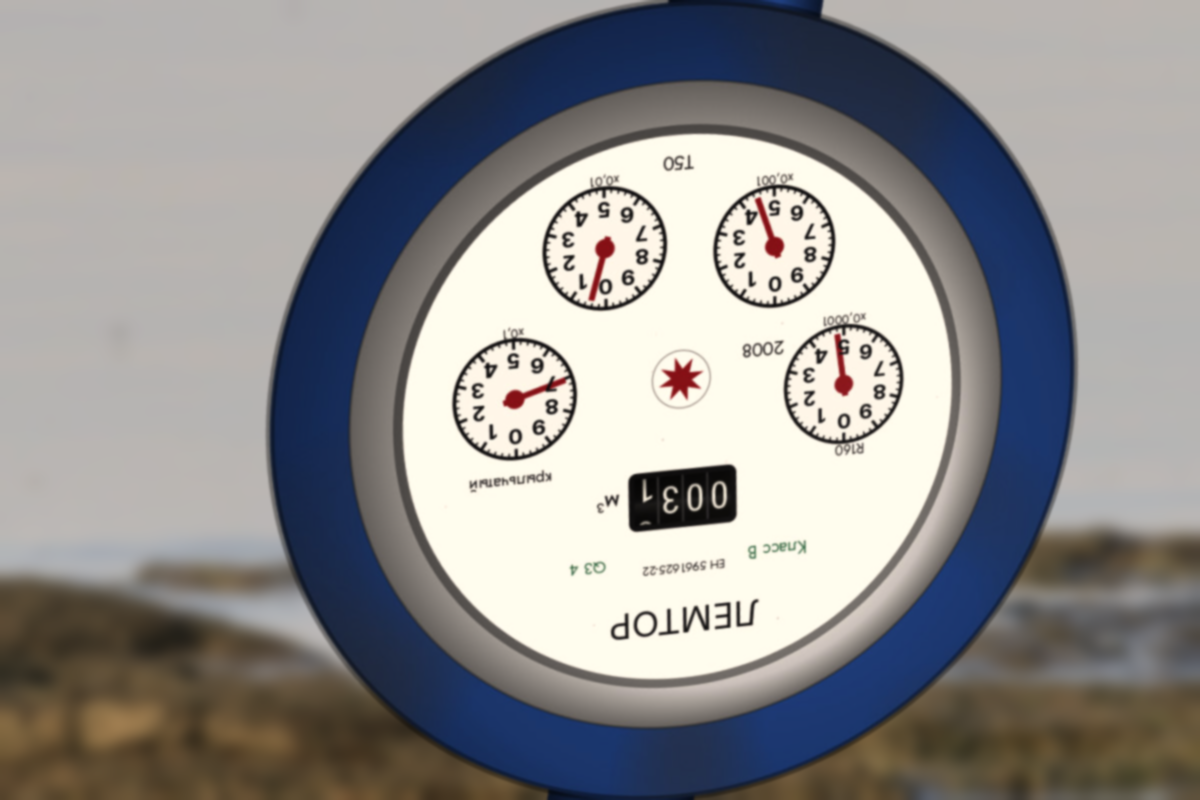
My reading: {"value": 30.7044, "unit": "m³"}
